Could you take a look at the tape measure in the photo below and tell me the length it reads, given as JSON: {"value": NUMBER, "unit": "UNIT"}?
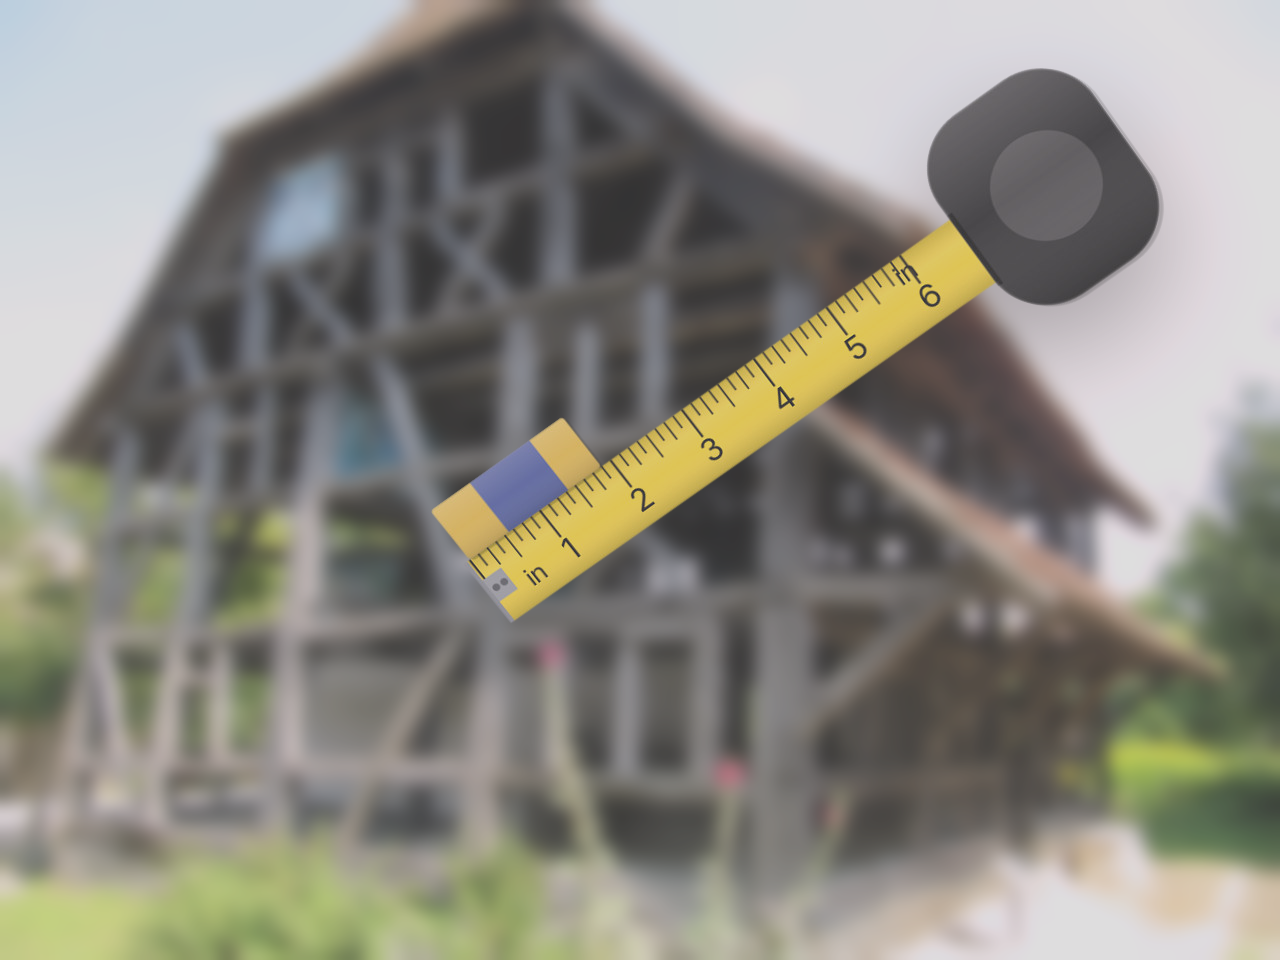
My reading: {"value": 1.875, "unit": "in"}
